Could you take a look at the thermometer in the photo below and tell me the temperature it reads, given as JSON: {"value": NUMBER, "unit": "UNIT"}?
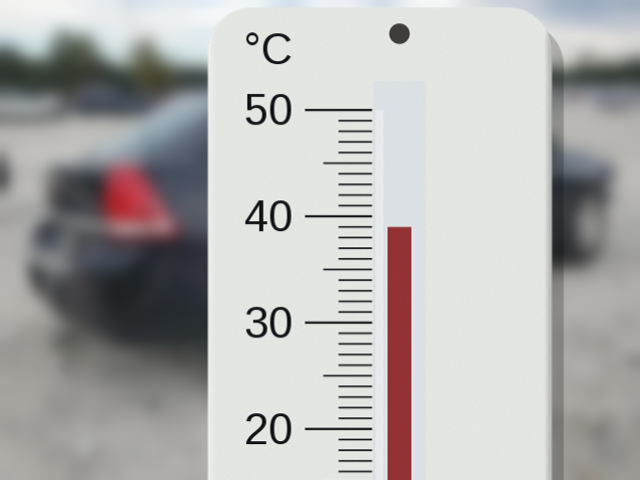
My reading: {"value": 39, "unit": "°C"}
